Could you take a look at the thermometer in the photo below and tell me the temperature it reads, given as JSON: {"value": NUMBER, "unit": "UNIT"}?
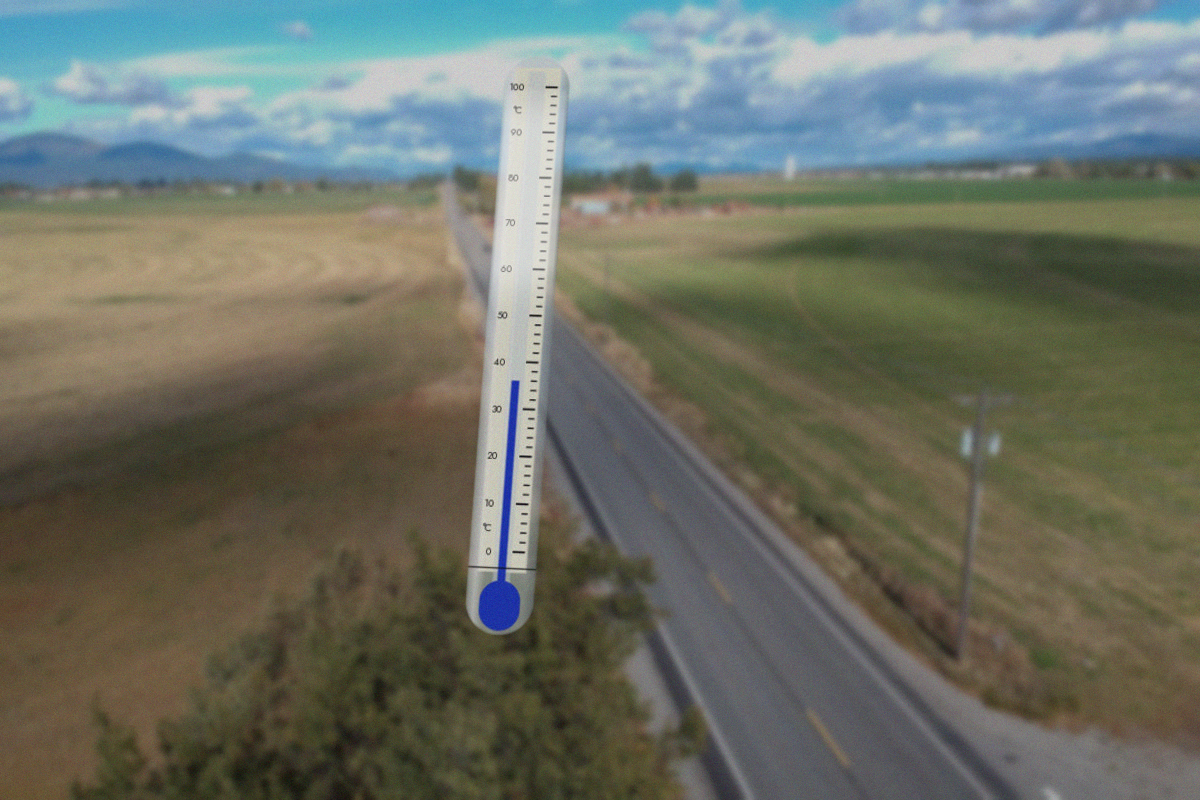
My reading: {"value": 36, "unit": "°C"}
